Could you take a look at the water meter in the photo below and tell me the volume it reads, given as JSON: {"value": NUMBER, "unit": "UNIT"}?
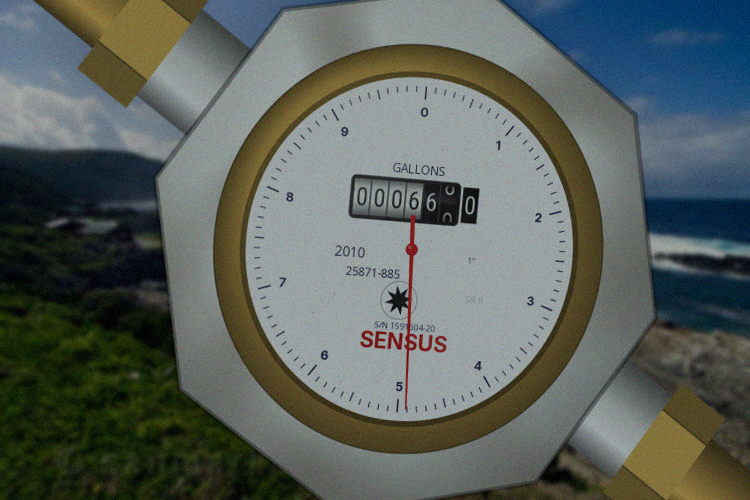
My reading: {"value": 6684.9, "unit": "gal"}
